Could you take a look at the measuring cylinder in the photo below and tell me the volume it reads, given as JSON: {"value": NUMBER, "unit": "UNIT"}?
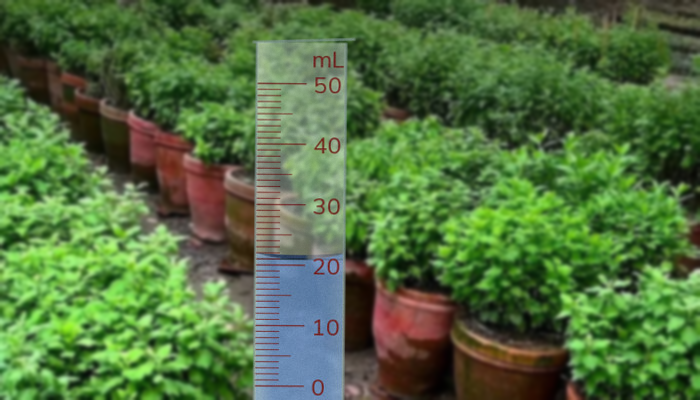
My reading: {"value": 21, "unit": "mL"}
